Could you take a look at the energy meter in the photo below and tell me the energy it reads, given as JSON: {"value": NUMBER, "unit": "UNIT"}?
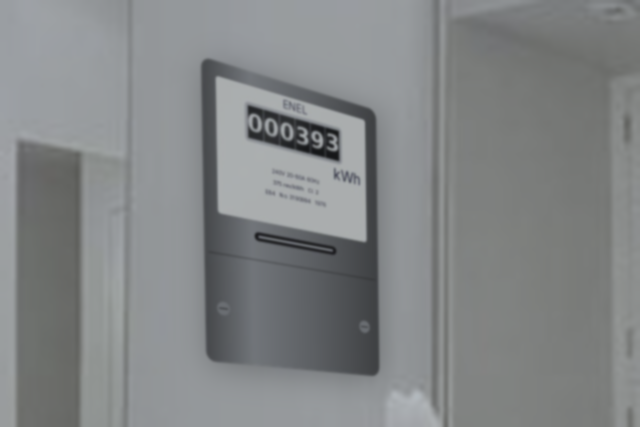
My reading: {"value": 393, "unit": "kWh"}
